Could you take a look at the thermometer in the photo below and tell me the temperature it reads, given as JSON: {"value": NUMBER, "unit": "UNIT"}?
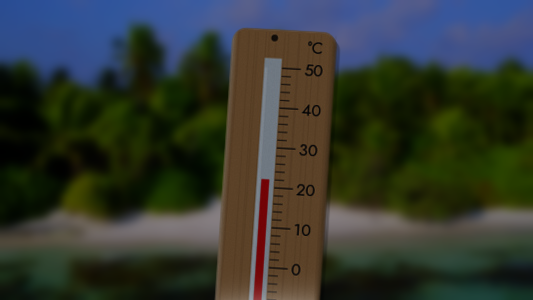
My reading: {"value": 22, "unit": "°C"}
